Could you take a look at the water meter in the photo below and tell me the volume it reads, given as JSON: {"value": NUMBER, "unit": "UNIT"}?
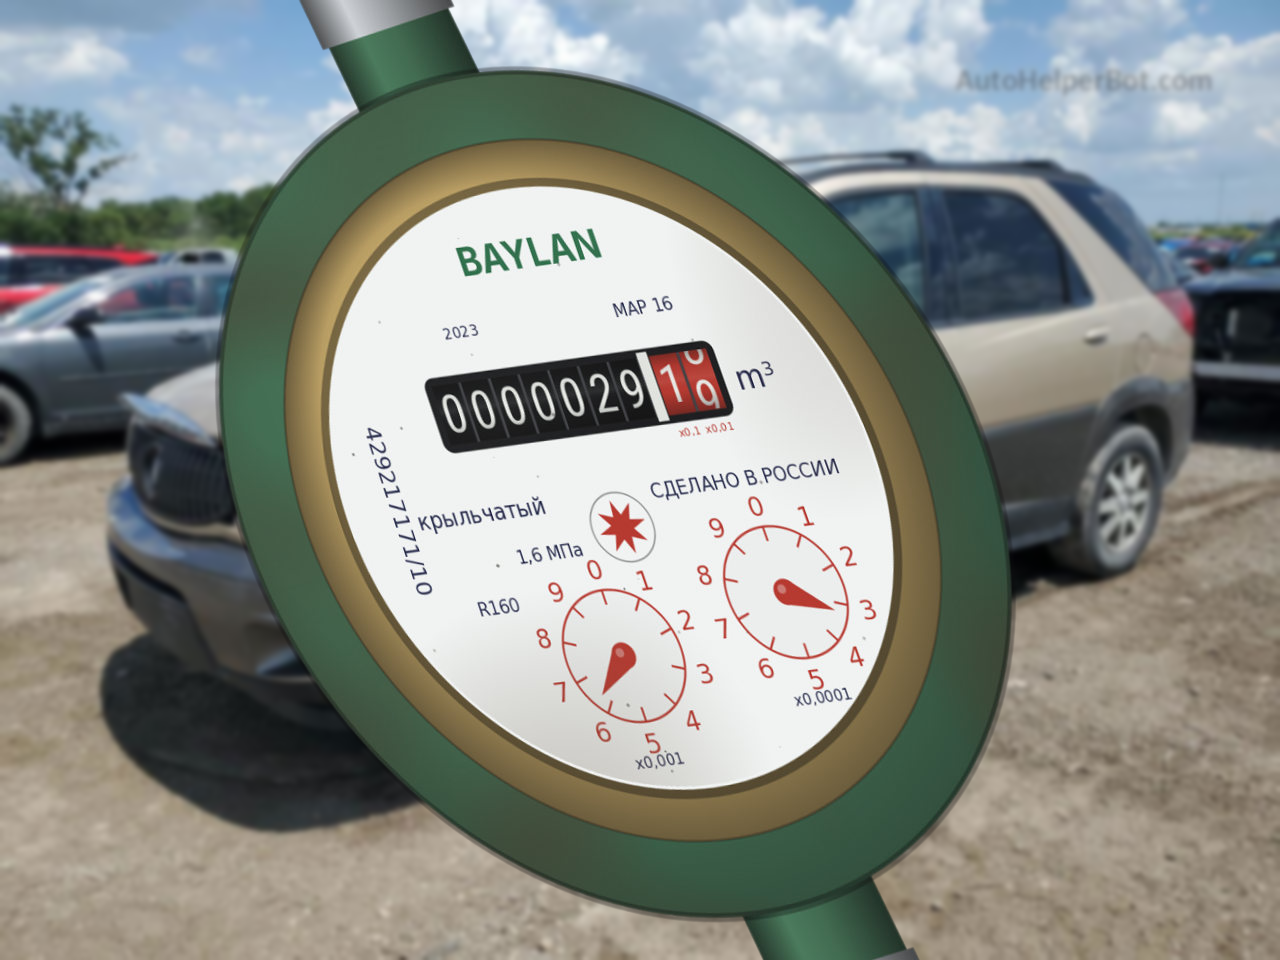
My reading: {"value": 29.1863, "unit": "m³"}
